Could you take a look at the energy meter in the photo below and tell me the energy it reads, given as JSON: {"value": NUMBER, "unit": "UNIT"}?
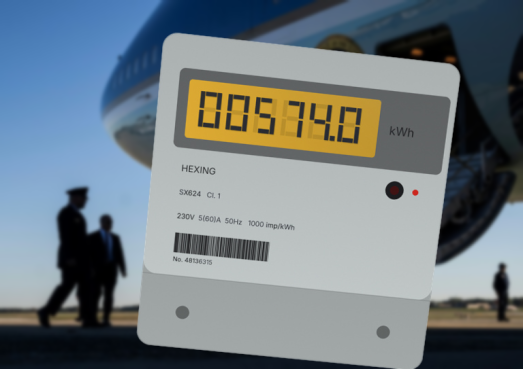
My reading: {"value": 574.0, "unit": "kWh"}
